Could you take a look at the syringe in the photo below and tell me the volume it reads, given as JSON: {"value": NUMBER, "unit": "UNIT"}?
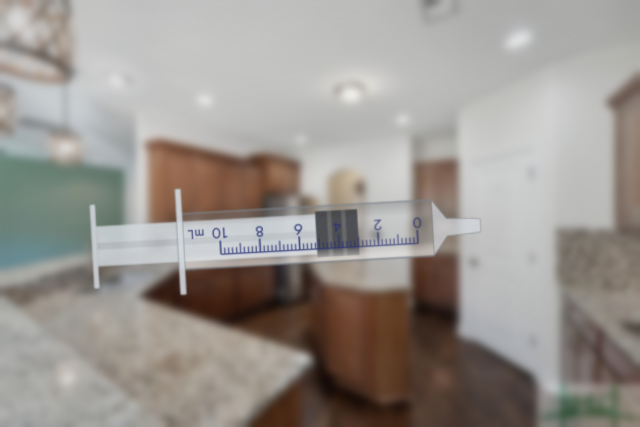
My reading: {"value": 3, "unit": "mL"}
